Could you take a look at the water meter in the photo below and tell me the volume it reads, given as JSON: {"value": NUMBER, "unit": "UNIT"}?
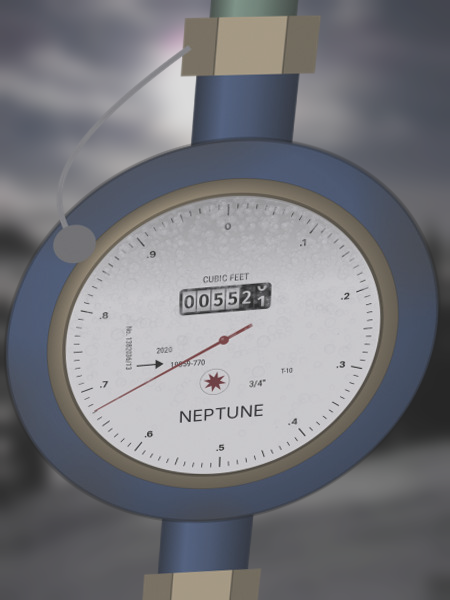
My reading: {"value": 5520.67, "unit": "ft³"}
